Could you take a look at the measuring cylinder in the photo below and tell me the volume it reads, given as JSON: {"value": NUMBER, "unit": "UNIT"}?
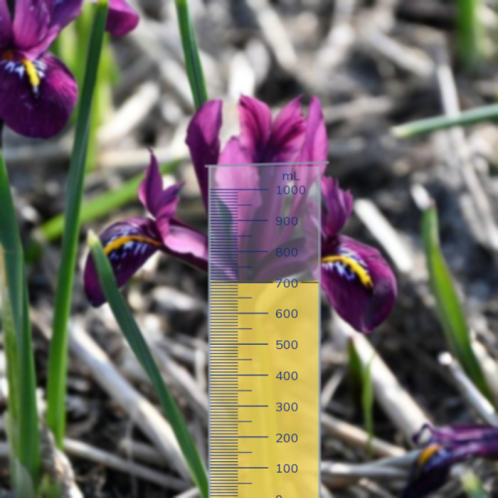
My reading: {"value": 700, "unit": "mL"}
